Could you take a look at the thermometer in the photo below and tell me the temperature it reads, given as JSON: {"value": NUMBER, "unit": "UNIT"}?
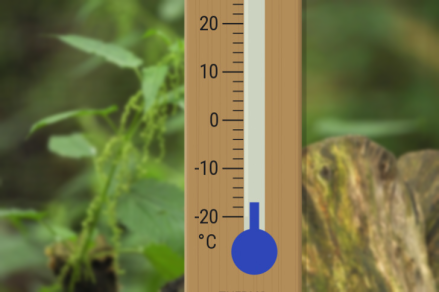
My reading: {"value": -17, "unit": "°C"}
